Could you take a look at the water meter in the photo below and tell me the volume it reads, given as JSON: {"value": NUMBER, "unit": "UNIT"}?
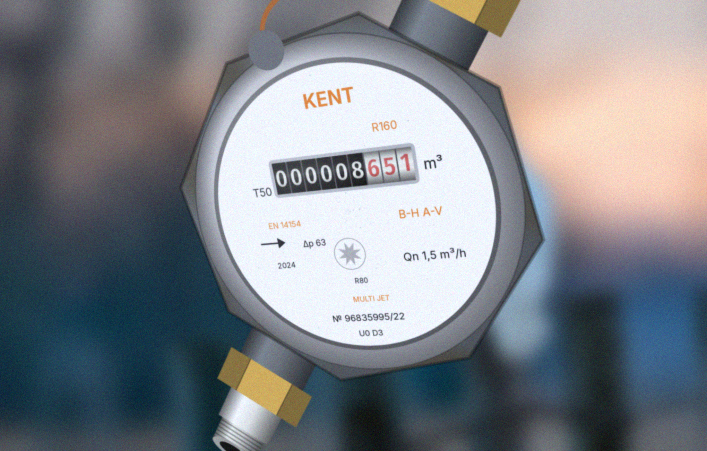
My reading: {"value": 8.651, "unit": "m³"}
